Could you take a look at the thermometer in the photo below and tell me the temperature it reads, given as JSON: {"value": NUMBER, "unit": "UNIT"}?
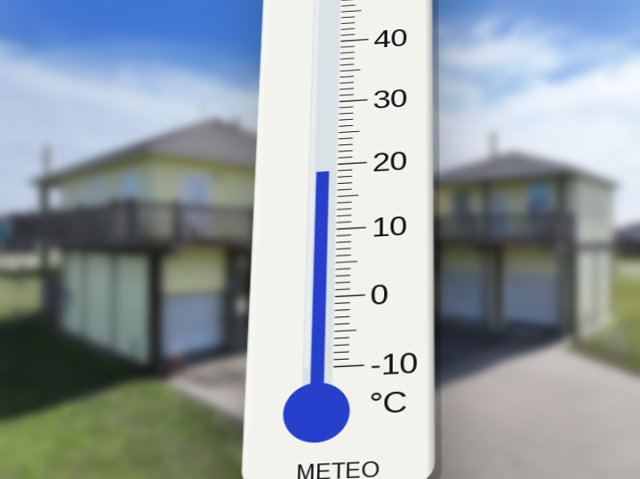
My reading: {"value": 19, "unit": "°C"}
